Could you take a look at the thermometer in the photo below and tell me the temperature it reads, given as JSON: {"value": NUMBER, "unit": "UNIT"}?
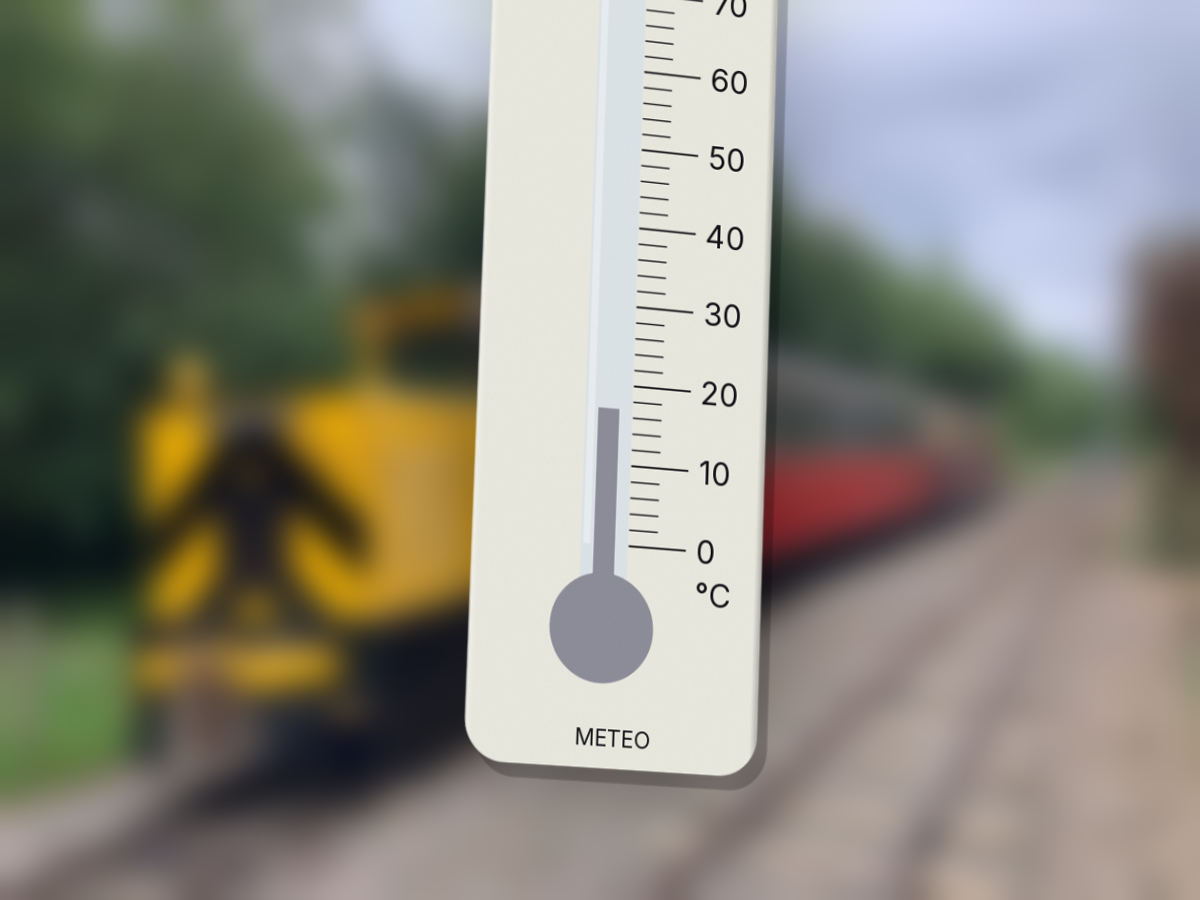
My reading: {"value": 17, "unit": "°C"}
